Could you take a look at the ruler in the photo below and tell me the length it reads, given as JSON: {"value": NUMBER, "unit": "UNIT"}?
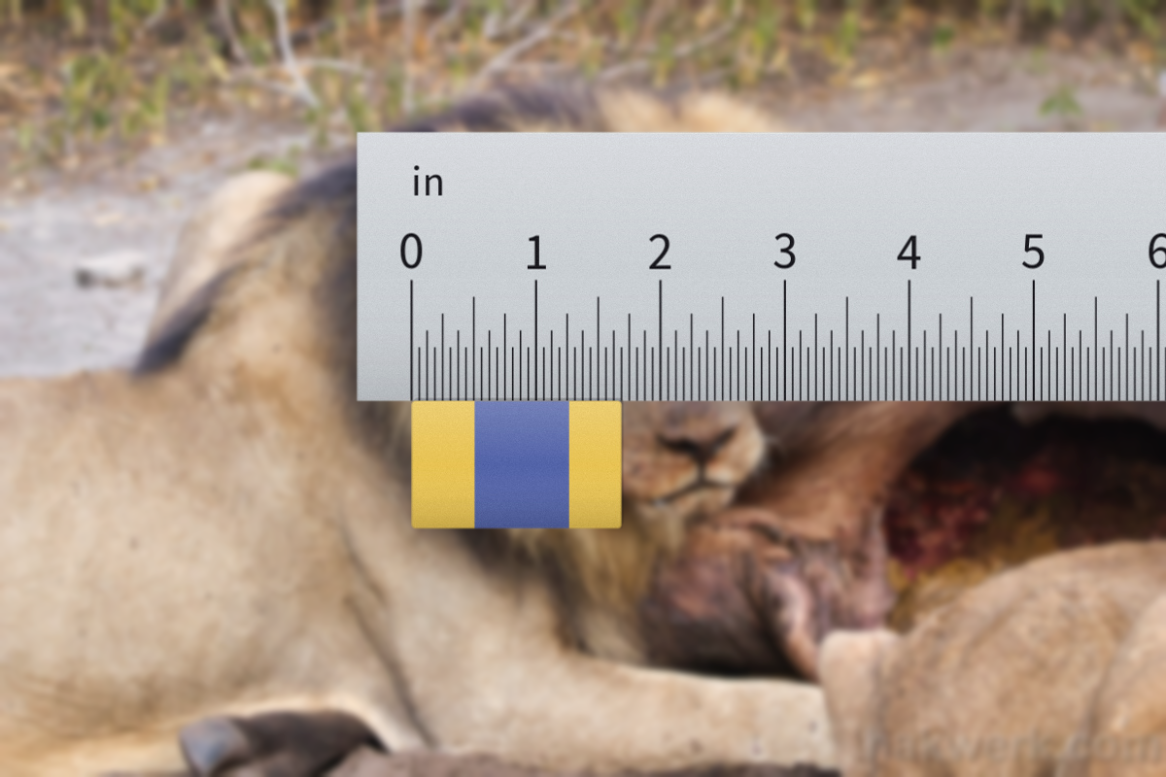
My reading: {"value": 1.6875, "unit": "in"}
